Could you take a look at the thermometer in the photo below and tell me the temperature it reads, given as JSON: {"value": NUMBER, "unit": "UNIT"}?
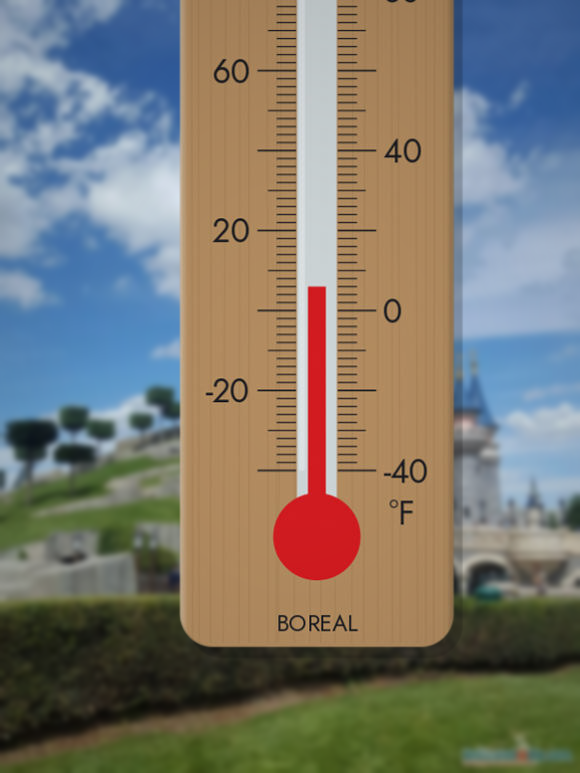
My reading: {"value": 6, "unit": "°F"}
